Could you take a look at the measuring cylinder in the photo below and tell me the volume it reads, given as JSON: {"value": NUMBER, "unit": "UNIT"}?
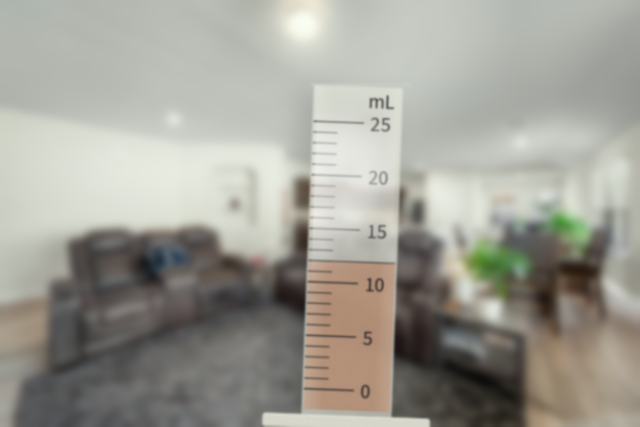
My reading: {"value": 12, "unit": "mL"}
